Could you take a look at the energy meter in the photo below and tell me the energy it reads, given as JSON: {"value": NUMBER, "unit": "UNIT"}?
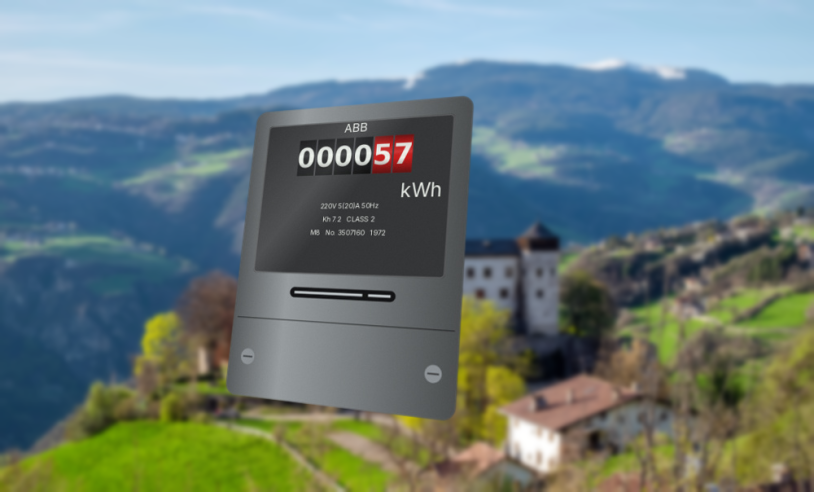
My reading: {"value": 0.57, "unit": "kWh"}
